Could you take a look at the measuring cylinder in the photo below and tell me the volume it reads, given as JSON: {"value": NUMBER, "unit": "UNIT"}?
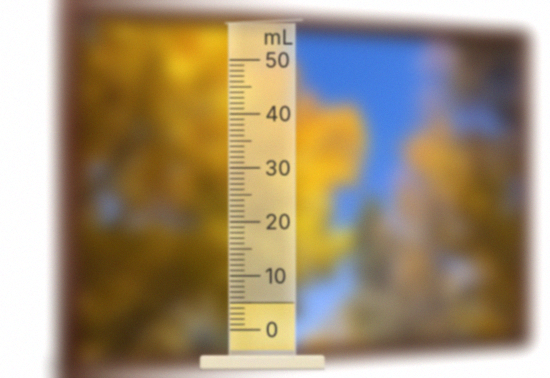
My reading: {"value": 5, "unit": "mL"}
